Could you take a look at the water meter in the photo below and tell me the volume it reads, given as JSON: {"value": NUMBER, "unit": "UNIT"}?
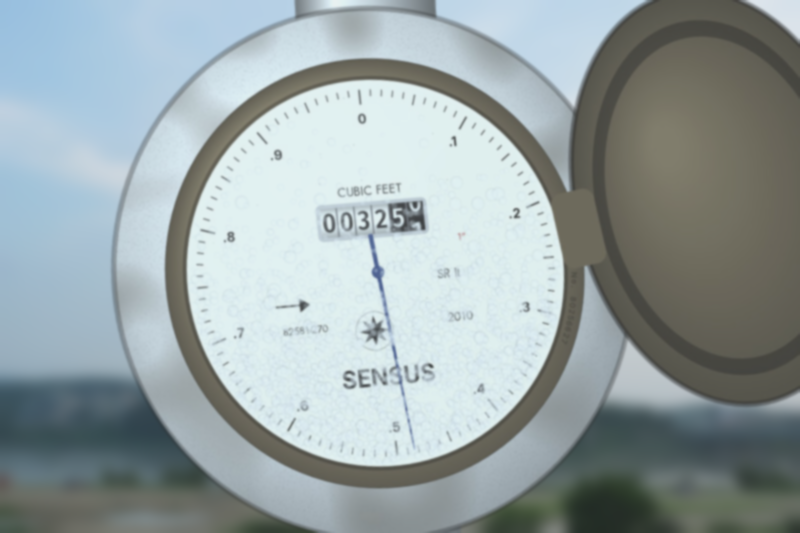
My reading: {"value": 3250.48, "unit": "ft³"}
